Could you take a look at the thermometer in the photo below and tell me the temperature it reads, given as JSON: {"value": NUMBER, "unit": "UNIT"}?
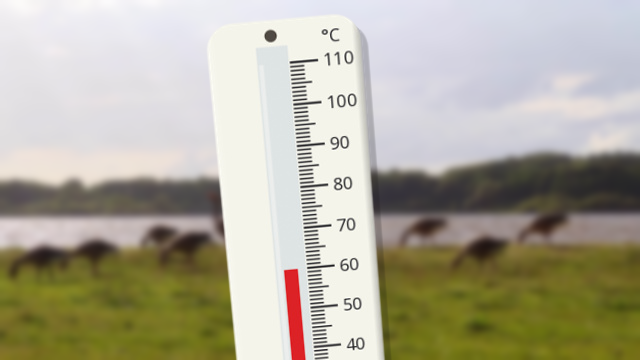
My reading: {"value": 60, "unit": "°C"}
